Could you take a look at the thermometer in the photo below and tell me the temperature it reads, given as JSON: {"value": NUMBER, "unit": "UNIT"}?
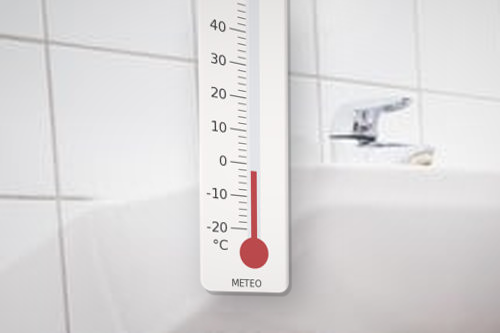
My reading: {"value": -2, "unit": "°C"}
